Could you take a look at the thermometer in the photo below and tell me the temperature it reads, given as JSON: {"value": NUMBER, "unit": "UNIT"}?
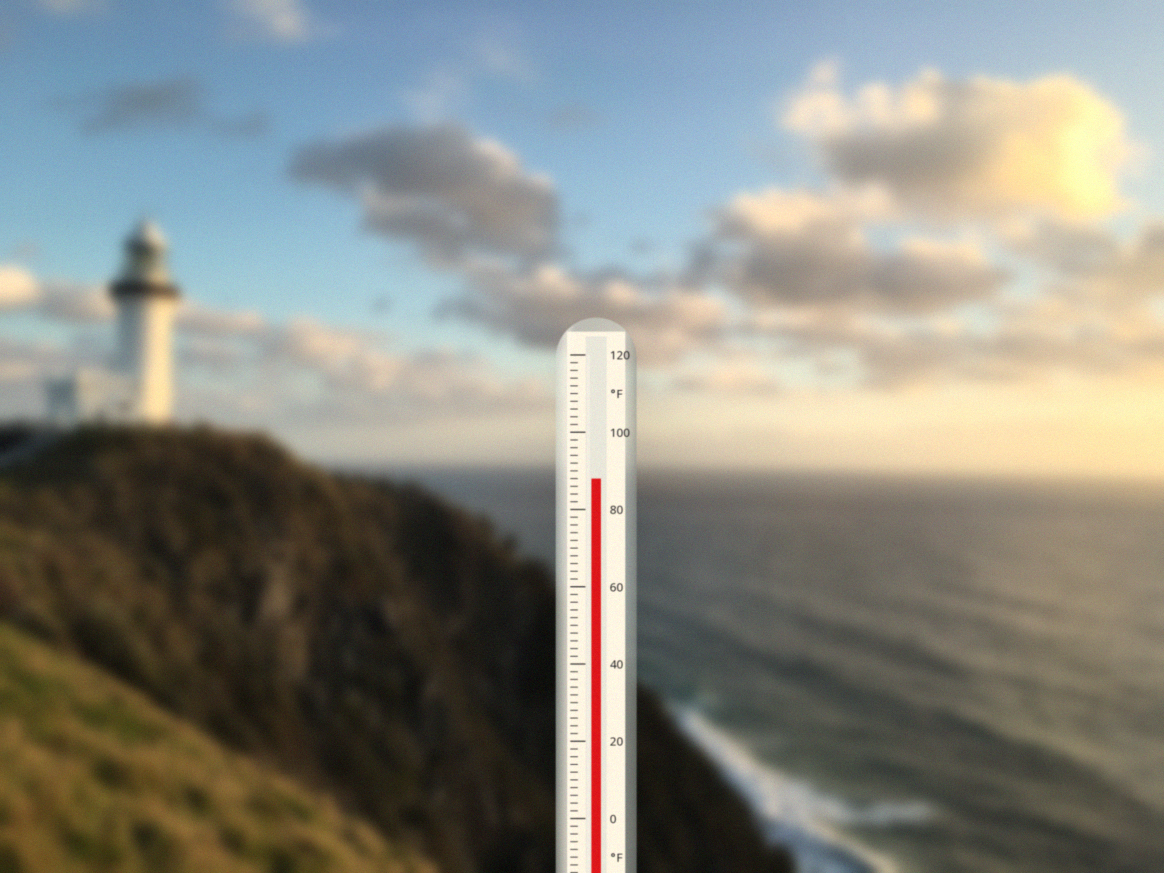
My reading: {"value": 88, "unit": "°F"}
